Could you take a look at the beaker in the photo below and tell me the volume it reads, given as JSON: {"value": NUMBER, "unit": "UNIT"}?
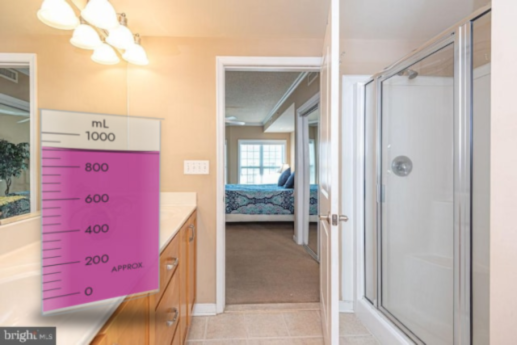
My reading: {"value": 900, "unit": "mL"}
